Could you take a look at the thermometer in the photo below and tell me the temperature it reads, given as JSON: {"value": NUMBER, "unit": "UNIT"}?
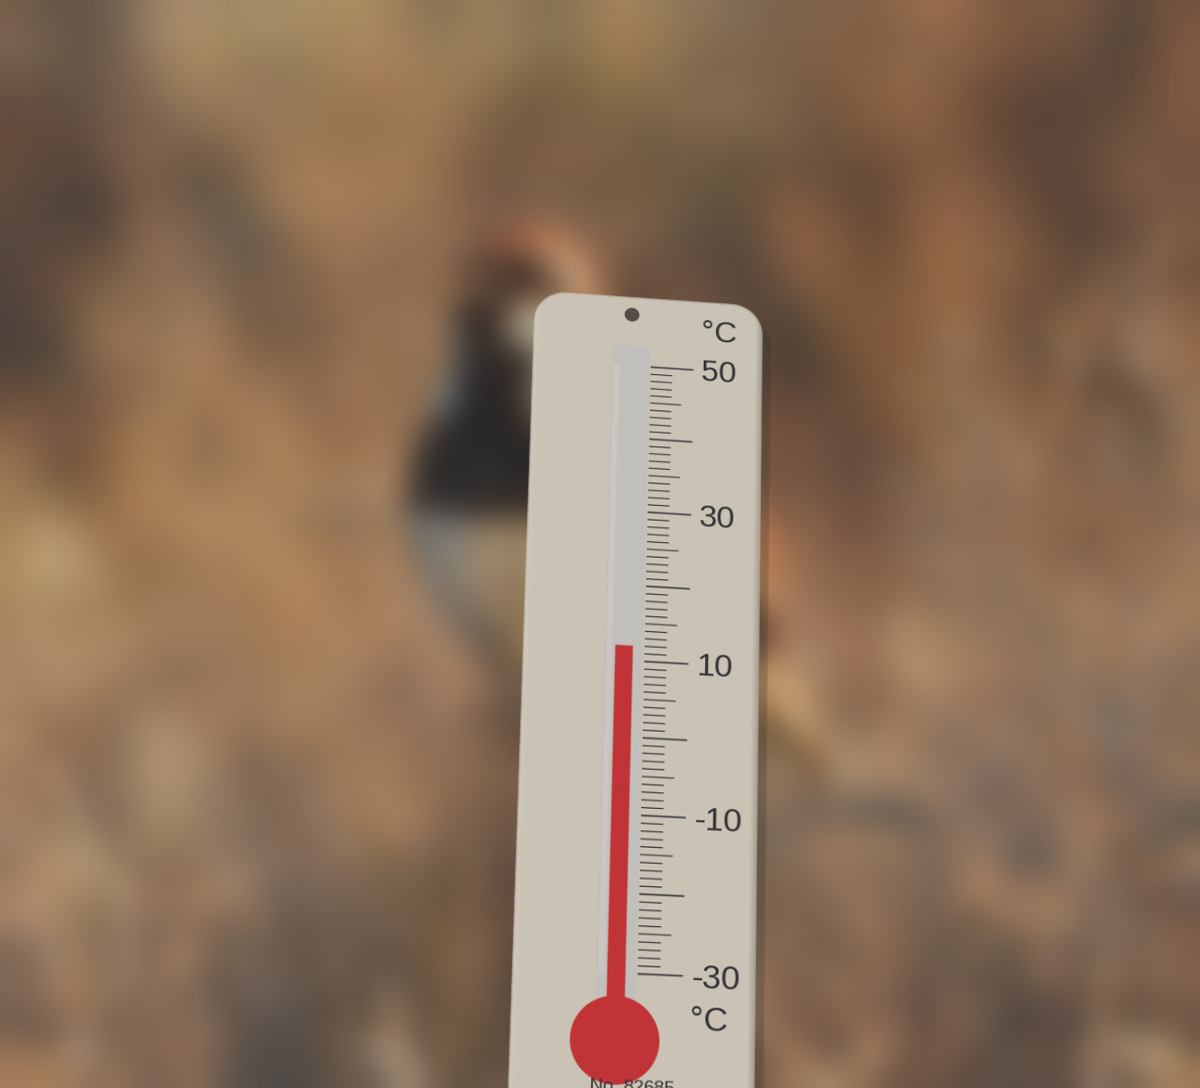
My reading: {"value": 12, "unit": "°C"}
